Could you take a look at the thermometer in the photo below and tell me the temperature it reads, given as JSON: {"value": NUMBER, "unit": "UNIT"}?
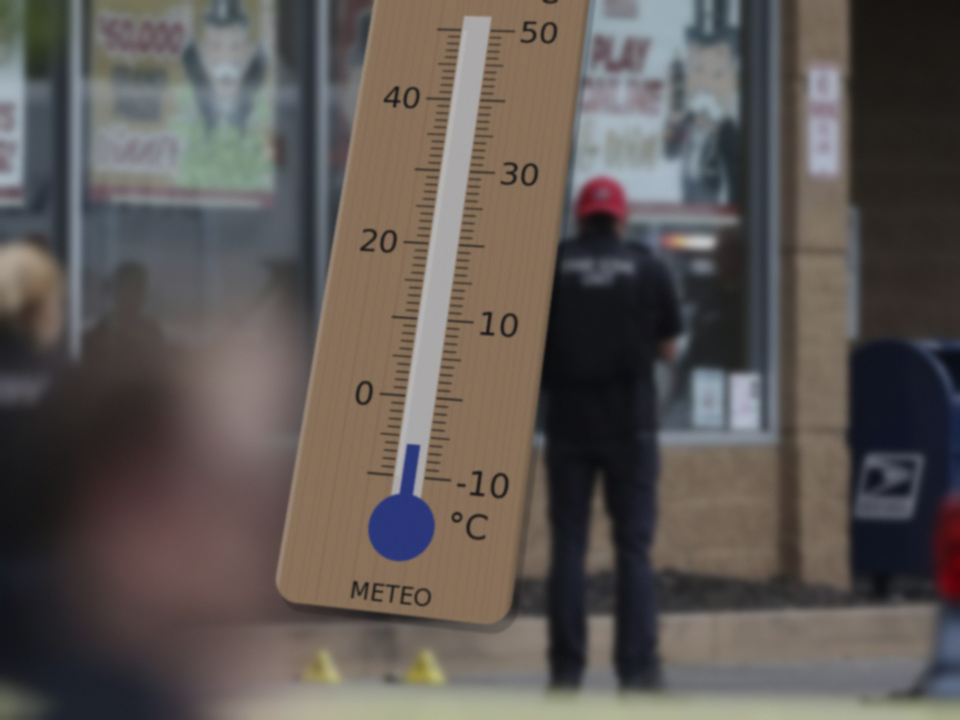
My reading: {"value": -6, "unit": "°C"}
